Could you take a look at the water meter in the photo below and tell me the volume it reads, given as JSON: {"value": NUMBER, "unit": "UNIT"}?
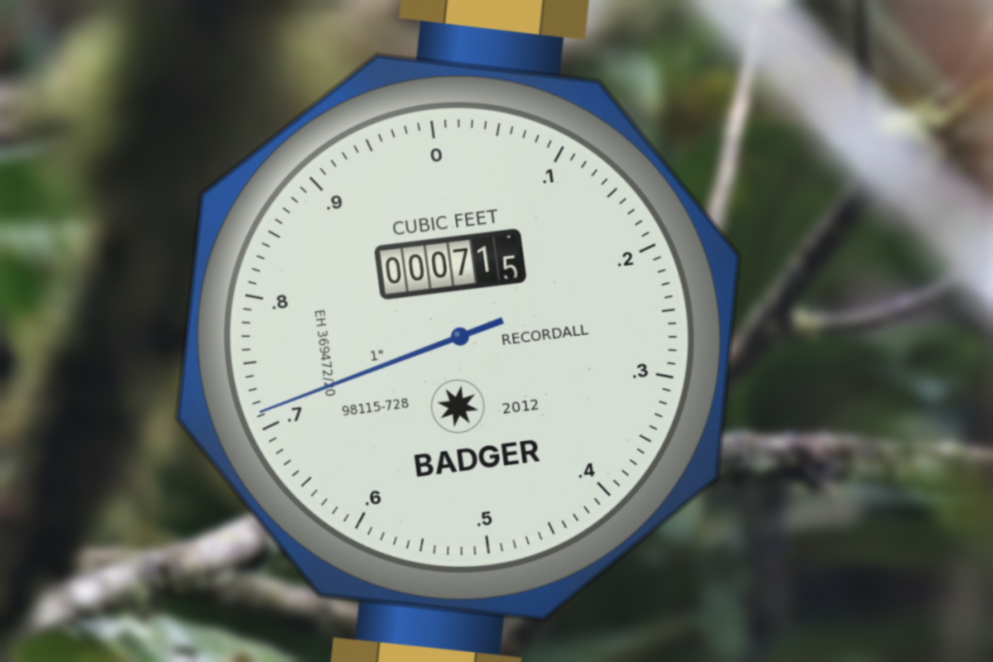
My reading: {"value": 714.71, "unit": "ft³"}
